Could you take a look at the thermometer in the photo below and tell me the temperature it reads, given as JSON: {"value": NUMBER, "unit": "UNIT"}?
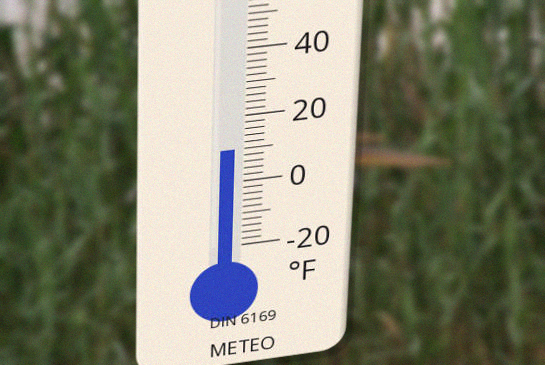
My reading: {"value": 10, "unit": "°F"}
